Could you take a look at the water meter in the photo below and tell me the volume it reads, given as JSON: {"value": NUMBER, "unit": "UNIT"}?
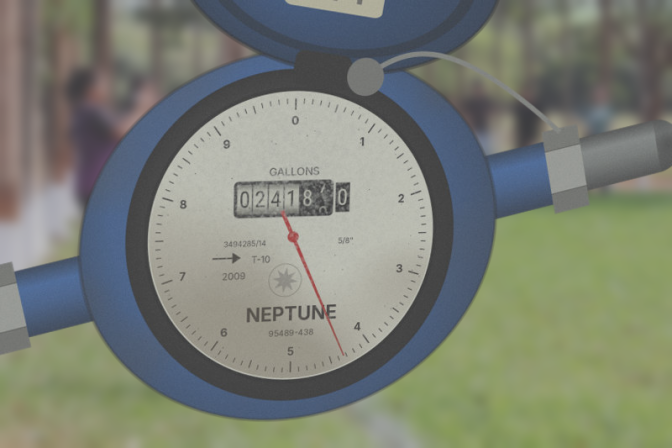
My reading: {"value": 241874.3, "unit": "gal"}
